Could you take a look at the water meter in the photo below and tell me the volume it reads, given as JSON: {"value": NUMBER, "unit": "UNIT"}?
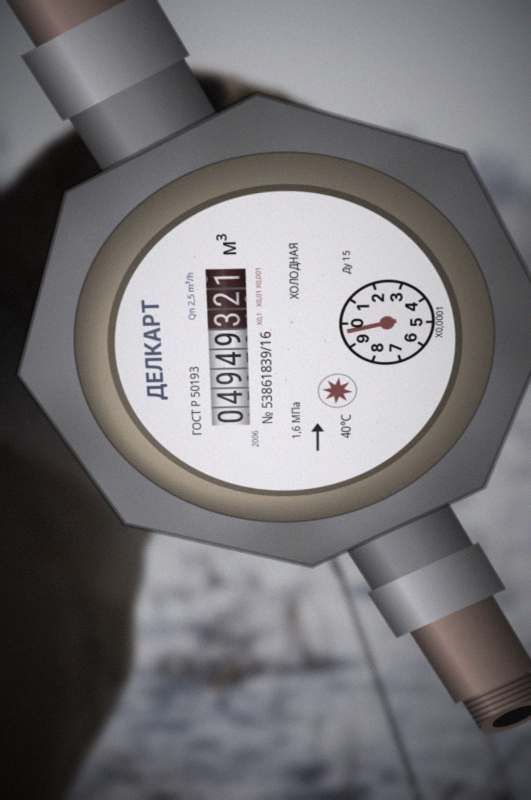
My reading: {"value": 4949.3209, "unit": "m³"}
